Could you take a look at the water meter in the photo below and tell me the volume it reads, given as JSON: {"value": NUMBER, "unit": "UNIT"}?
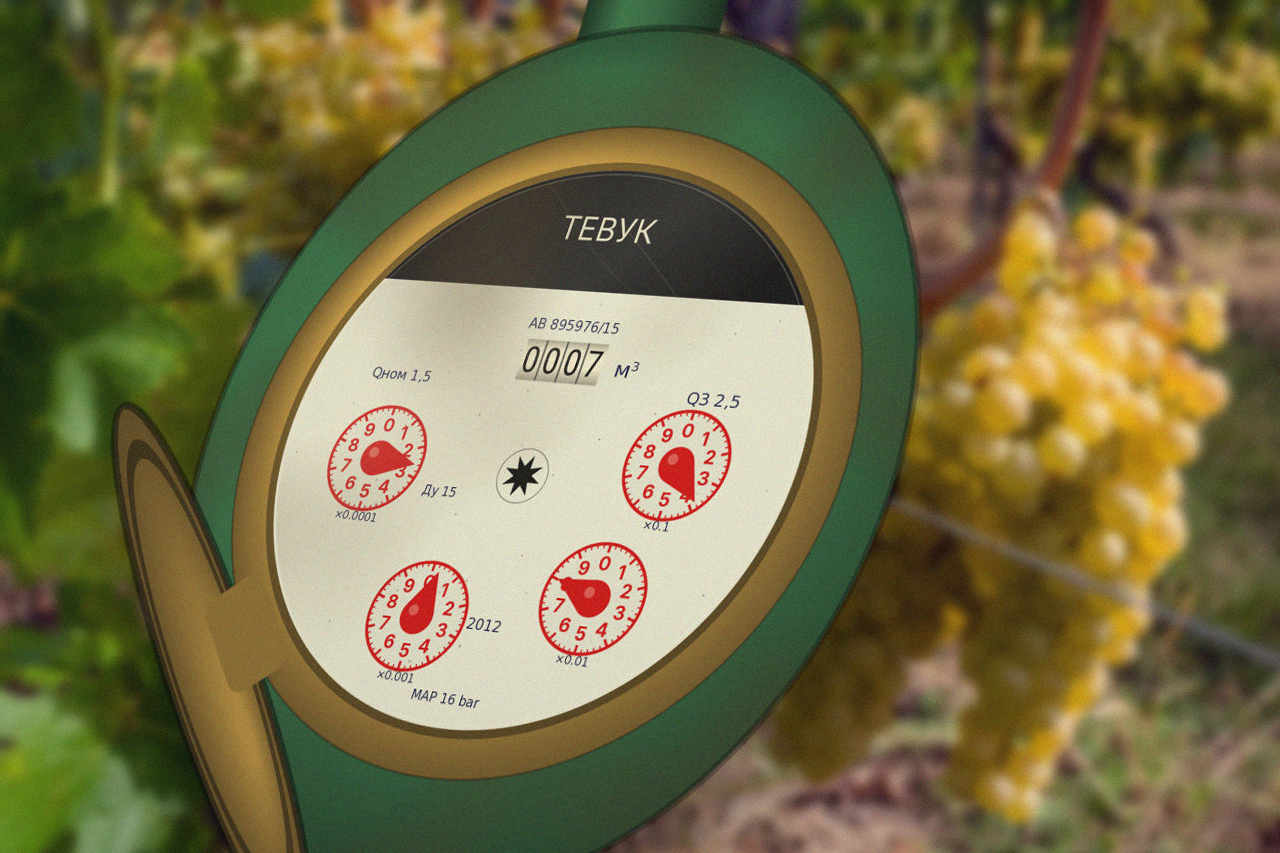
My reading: {"value": 7.3802, "unit": "m³"}
